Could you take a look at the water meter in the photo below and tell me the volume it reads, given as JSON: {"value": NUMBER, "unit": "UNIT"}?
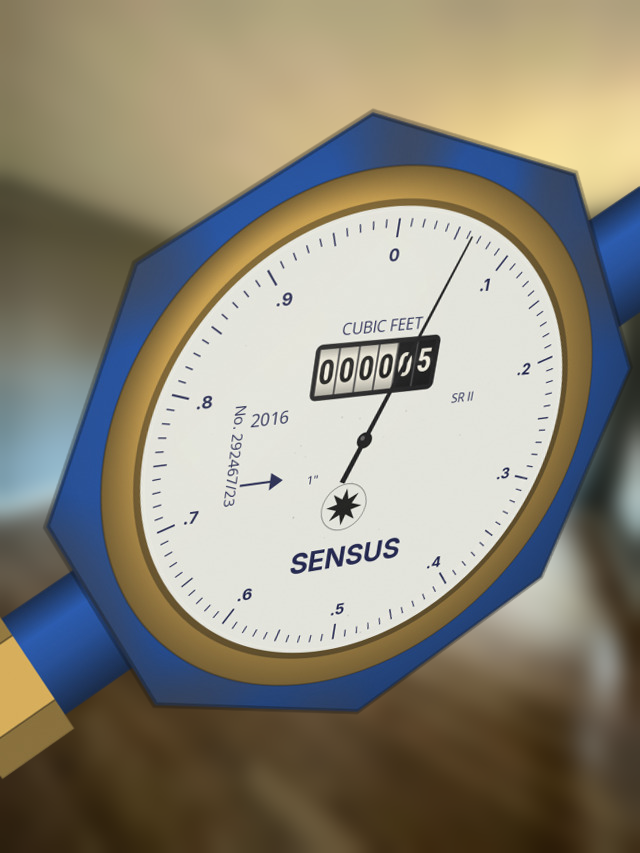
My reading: {"value": 5.06, "unit": "ft³"}
